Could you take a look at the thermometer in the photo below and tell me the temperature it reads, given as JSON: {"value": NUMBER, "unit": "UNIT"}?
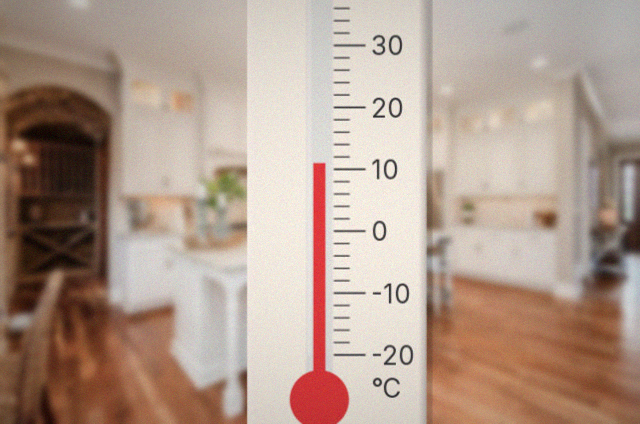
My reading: {"value": 11, "unit": "°C"}
